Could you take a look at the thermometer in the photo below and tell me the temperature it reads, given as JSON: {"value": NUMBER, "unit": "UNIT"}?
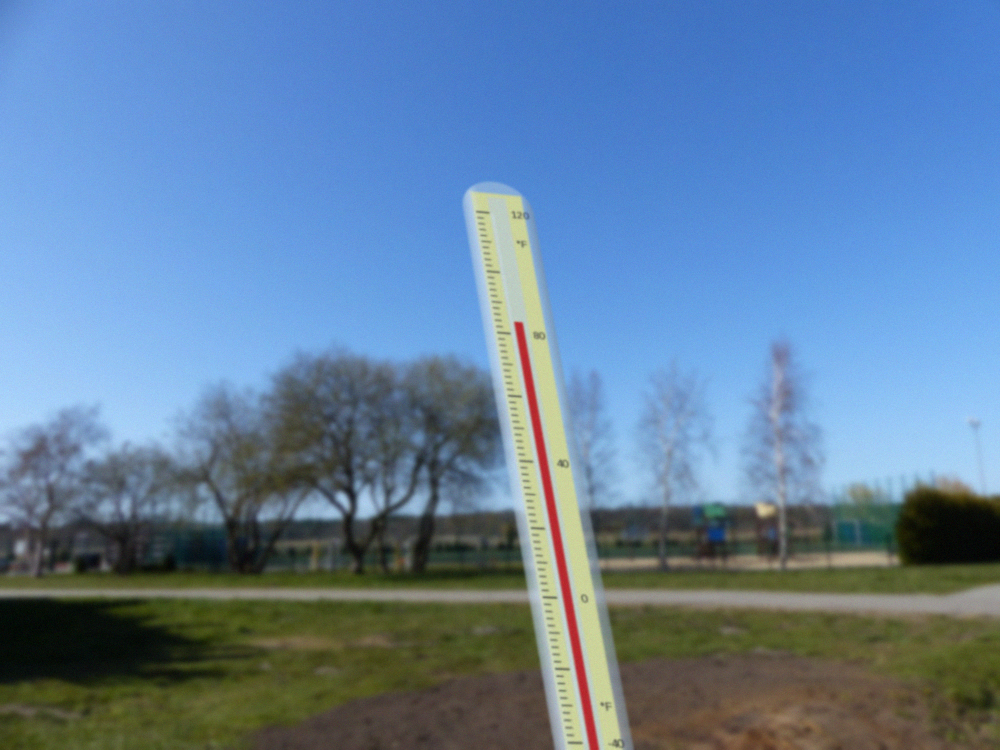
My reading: {"value": 84, "unit": "°F"}
